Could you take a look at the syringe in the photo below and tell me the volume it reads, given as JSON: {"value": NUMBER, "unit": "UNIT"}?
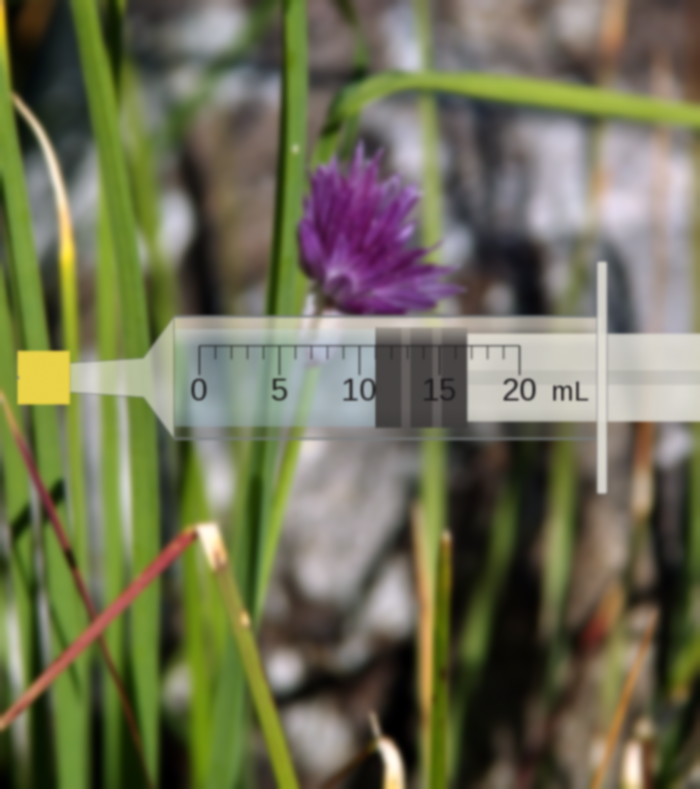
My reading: {"value": 11, "unit": "mL"}
